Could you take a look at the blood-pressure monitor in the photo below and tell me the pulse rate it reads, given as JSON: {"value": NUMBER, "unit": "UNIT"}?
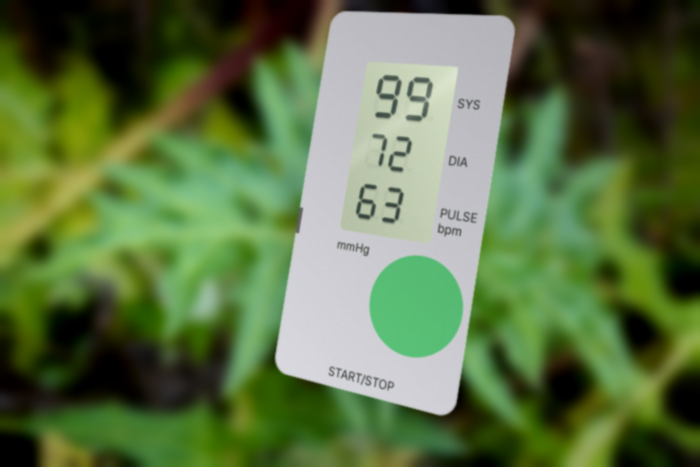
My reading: {"value": 63, "unit": "bpm"}
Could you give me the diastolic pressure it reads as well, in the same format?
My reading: {"value": 72, "unit": "mmHg"}
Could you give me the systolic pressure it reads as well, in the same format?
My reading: {"value": 99, "unit": "mmHg"}
